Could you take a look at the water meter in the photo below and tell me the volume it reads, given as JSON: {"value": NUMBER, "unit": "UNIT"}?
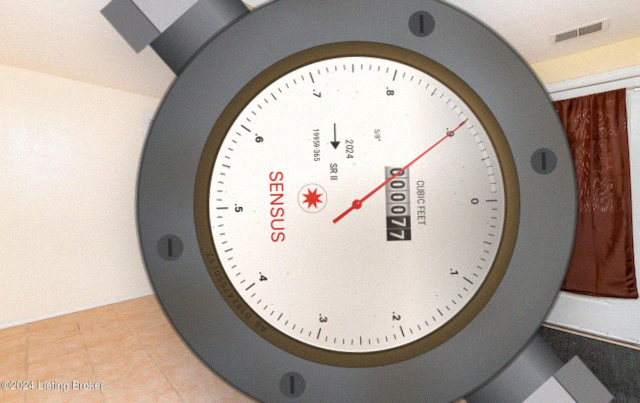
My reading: {"value": 76.90, "unit": "ft³"}
